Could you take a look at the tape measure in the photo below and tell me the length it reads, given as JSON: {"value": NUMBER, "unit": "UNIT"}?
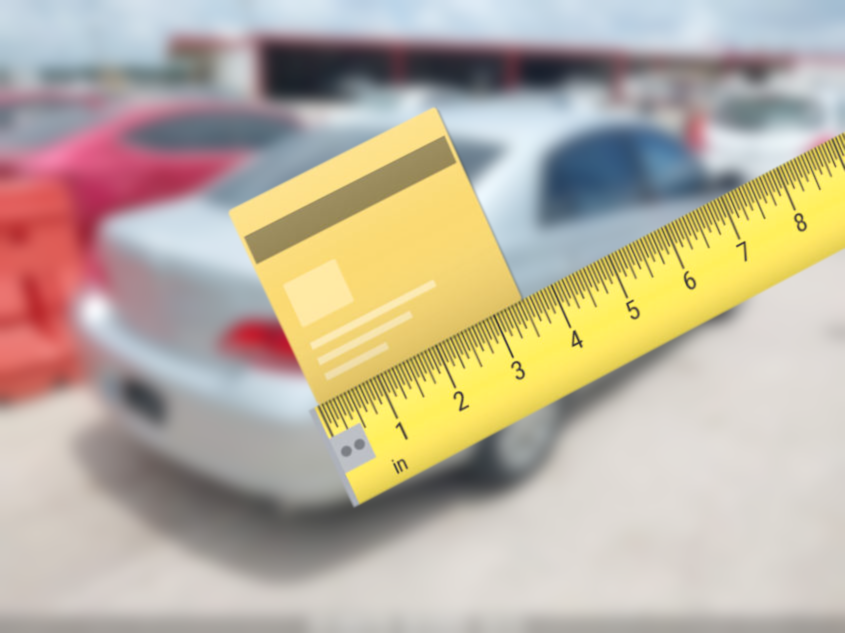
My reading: {"value": 3.5, "unit": "in"}
